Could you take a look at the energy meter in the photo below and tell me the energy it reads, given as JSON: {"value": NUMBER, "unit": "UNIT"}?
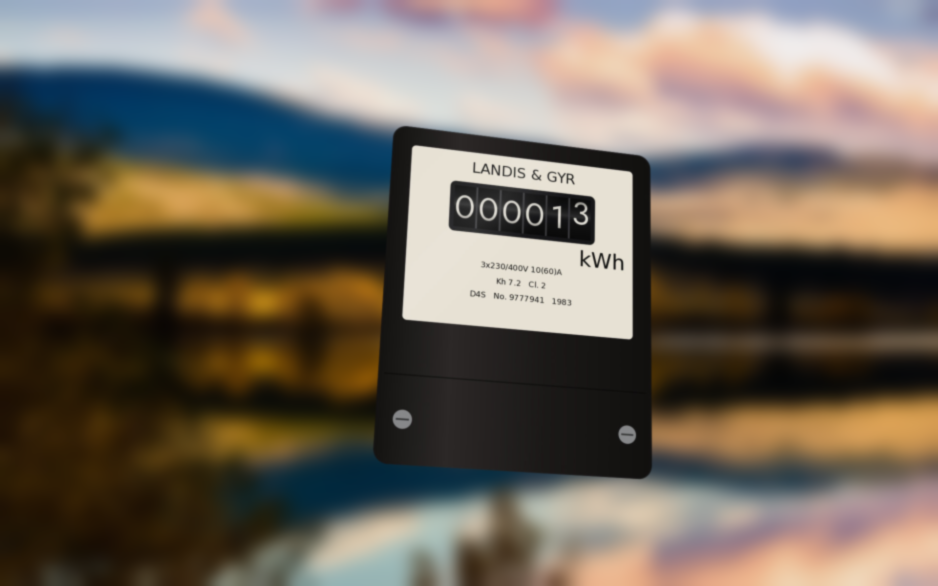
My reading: {"value": 13, "unit": "kWh"}
